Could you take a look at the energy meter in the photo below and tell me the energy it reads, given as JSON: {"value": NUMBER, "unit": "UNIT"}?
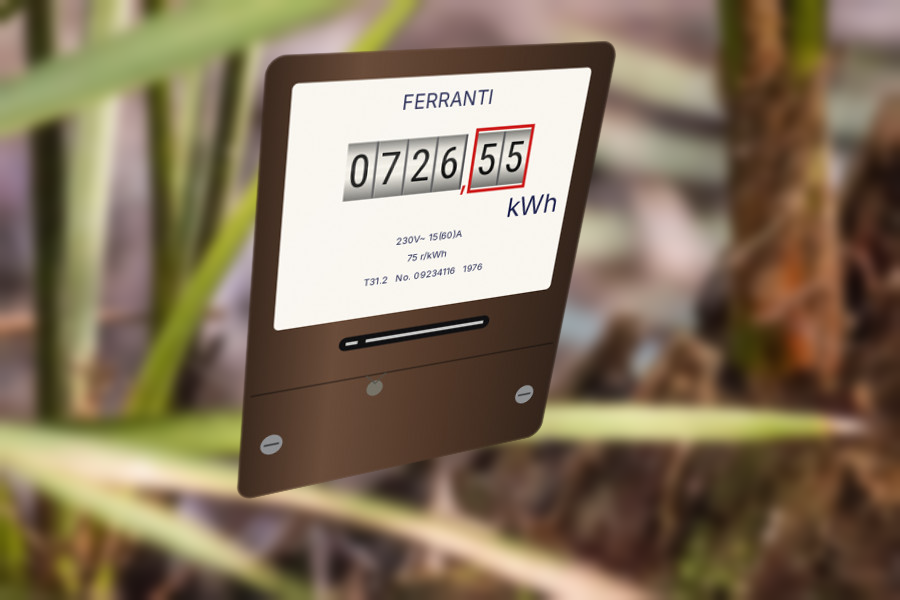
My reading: {"value": 726.55, "unit": "kWh"}
